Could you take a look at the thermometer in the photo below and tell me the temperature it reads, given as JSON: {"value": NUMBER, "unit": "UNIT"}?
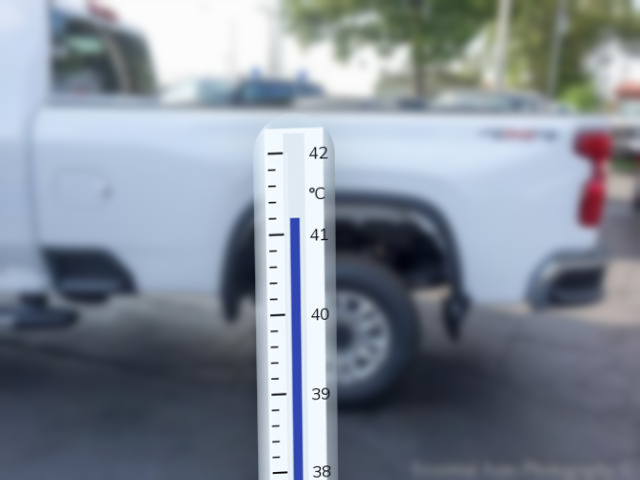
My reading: {"value": 41.2, "unit": "°C"}
